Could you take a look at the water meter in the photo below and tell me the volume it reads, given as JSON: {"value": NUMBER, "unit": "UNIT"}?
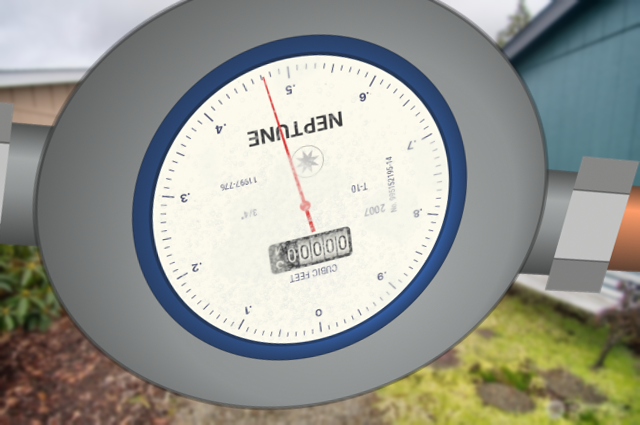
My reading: {"value": 3.47, "unit": "ft³"}
